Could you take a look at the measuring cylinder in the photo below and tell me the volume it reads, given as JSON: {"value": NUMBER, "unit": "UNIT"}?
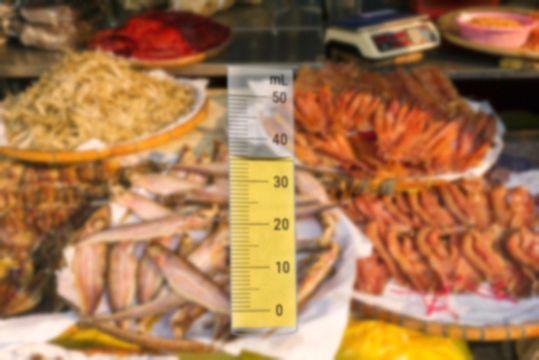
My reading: {"value": 35, "unit": "mL"}
